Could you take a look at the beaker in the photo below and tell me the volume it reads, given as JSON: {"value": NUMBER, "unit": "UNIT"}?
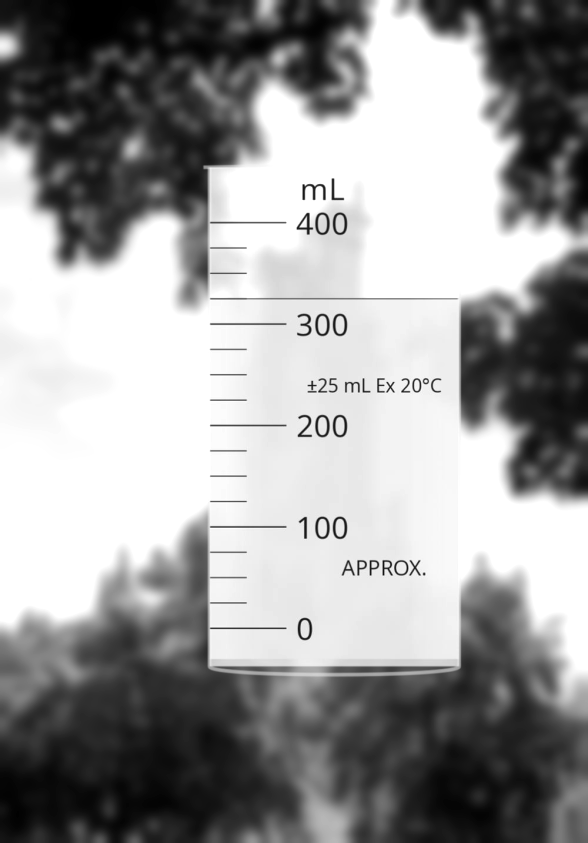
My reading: {"value": 325, "unit": "mL"}
